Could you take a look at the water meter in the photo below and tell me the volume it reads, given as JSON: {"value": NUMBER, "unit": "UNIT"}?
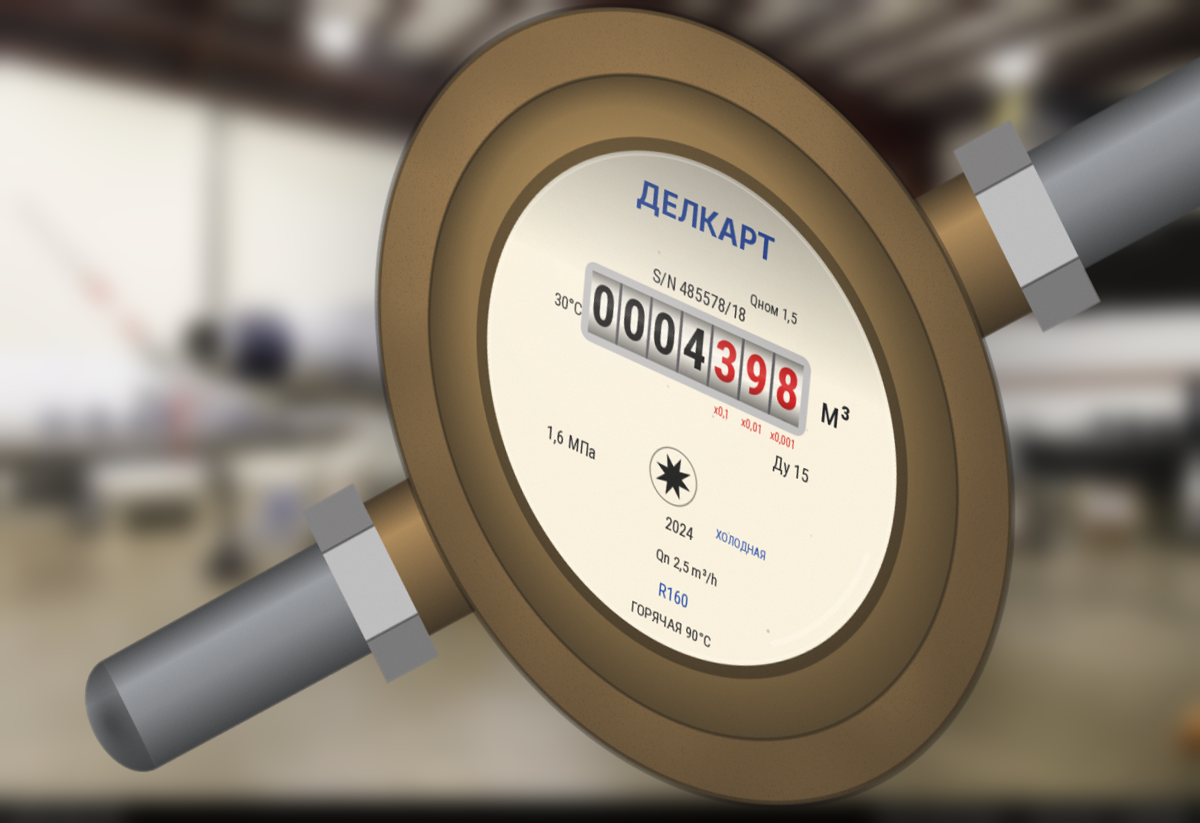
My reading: {"value": 4.398, "unit": "m³"}
